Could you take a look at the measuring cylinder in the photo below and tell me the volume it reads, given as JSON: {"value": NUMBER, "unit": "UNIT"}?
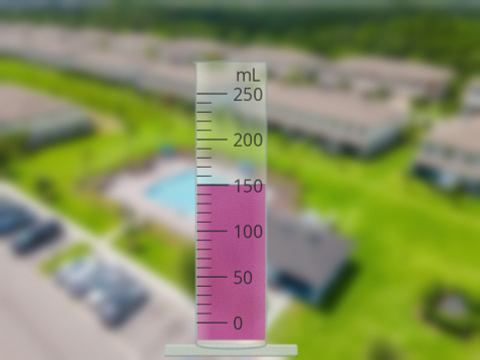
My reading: {"value": 150, "unit": "mL"}
